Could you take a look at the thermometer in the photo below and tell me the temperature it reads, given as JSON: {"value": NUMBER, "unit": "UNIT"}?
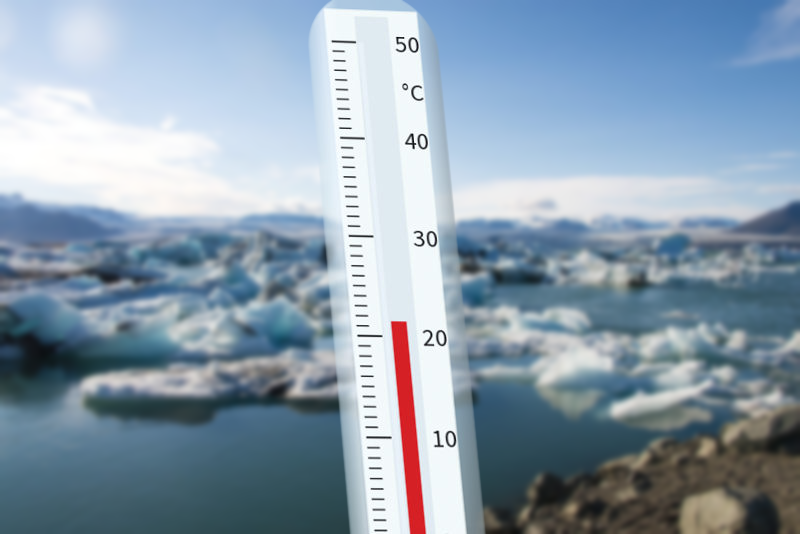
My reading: {"value": 21.5, "unit": "°C"}
